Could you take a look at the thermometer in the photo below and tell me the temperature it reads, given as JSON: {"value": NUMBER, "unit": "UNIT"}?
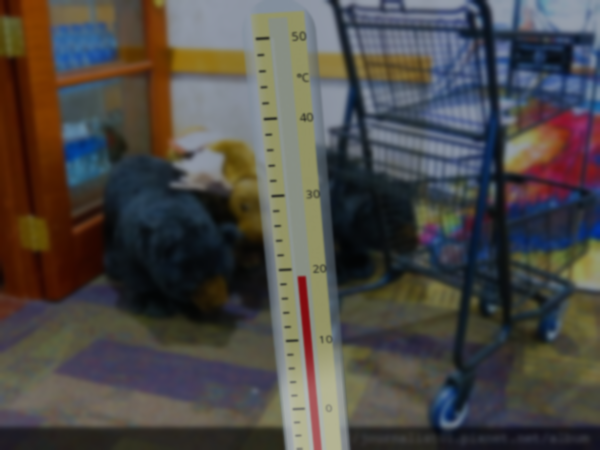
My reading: {"value": 19, "unit": "°C"}
